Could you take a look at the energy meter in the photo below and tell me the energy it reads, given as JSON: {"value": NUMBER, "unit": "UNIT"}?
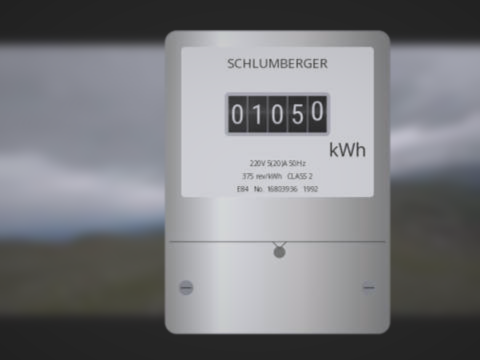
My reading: {"value": 1050, "unit": "kWh"}
